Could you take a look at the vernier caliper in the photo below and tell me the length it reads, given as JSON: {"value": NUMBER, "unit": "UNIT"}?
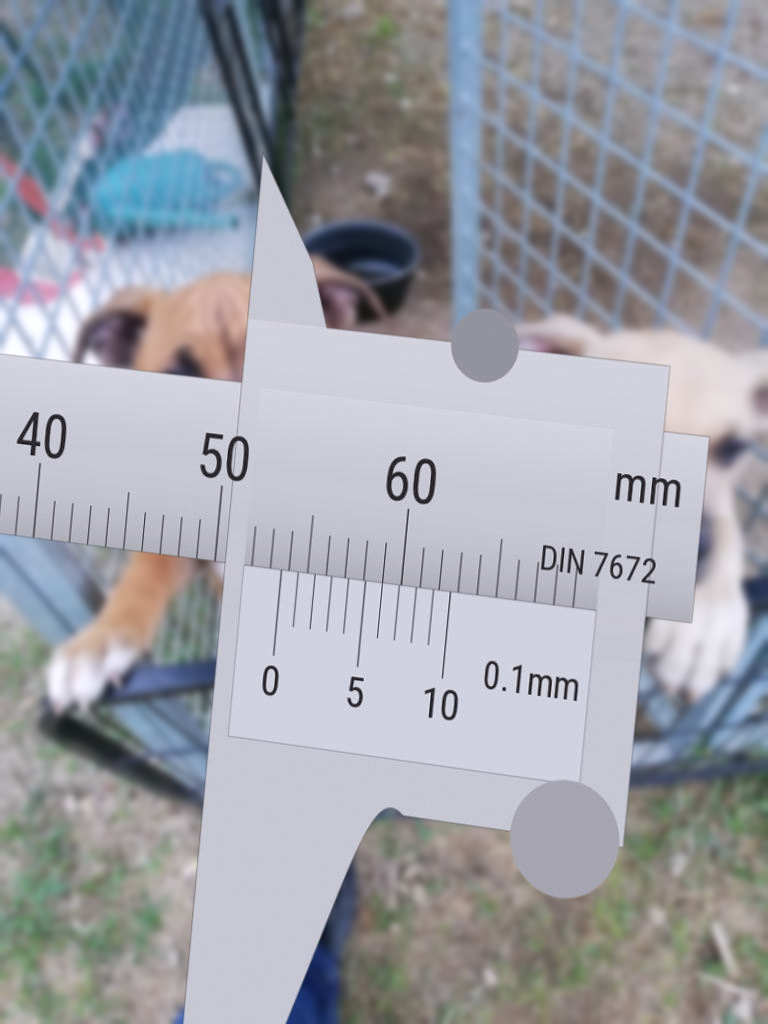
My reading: {"value": 53.6, "unit": "mm"}
